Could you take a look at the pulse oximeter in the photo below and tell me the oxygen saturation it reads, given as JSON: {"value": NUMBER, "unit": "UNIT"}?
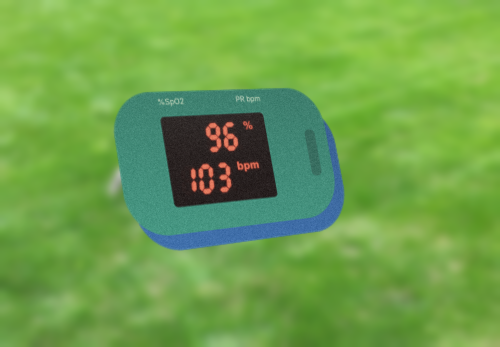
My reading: {"value": 96, "unit": "%"}
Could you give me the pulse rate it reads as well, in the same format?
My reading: {"value": 103, "unit": "bpm"}
